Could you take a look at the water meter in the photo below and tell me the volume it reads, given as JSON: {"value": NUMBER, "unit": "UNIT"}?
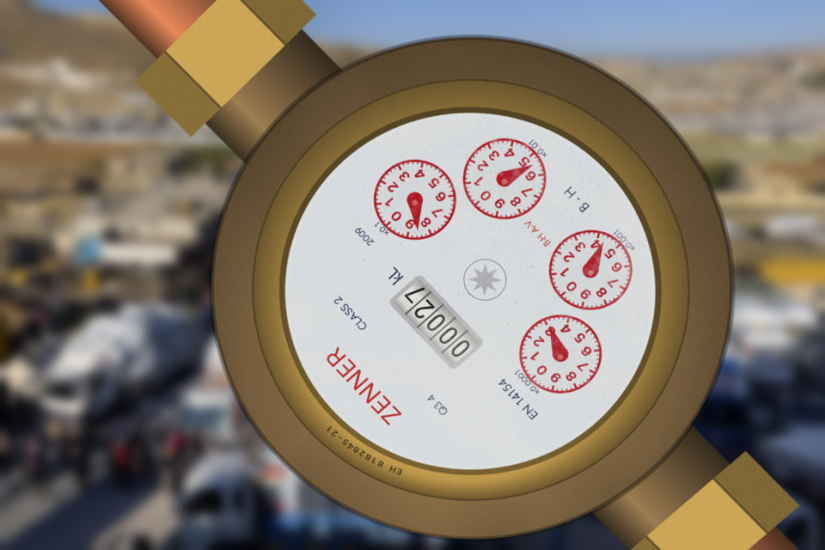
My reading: {"value": 26.8543, "unit": "kL"}
